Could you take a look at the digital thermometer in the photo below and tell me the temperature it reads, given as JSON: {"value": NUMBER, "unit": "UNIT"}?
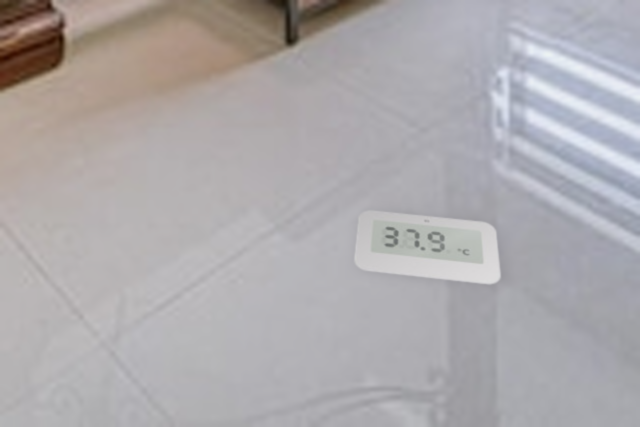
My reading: {"value": 37.9, "unit": "°C"}
